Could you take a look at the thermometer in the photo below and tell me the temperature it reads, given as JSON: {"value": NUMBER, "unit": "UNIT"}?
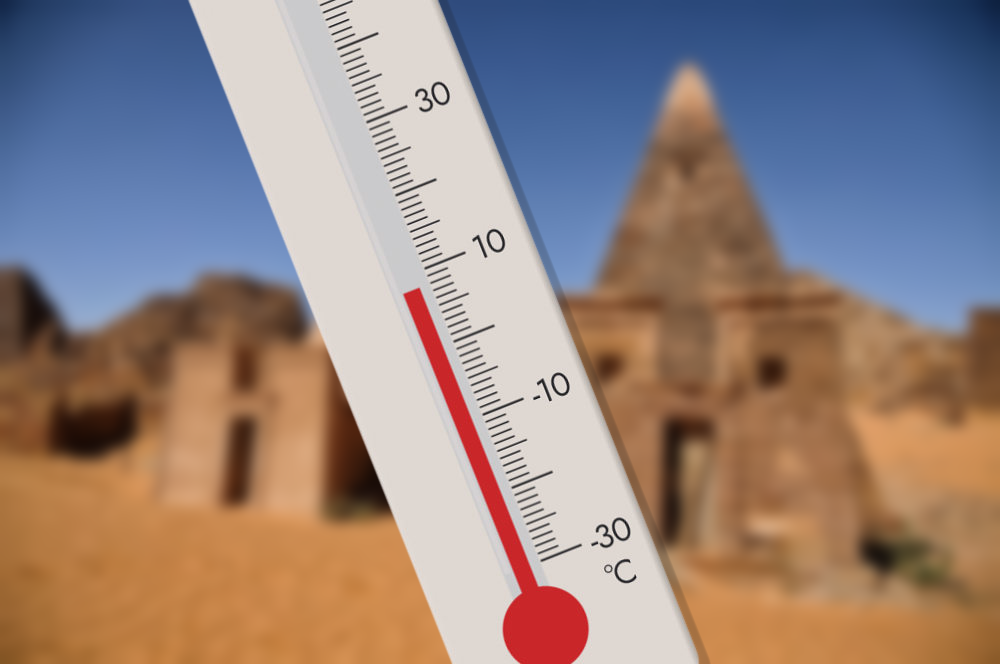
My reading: {"value": 8, "unit": "°C"}
